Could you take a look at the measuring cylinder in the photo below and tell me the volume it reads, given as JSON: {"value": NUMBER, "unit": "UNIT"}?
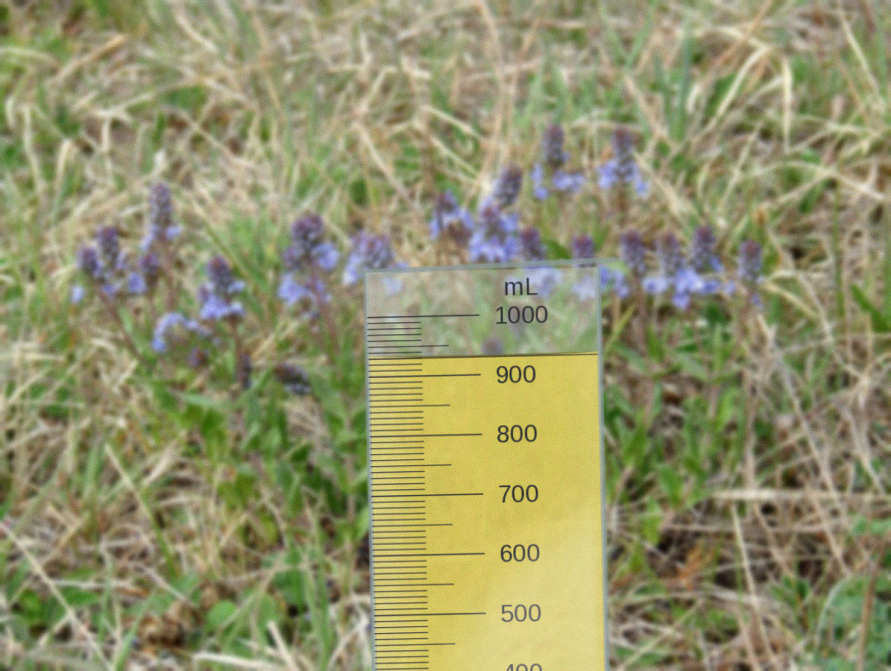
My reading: {"value": 930, "unit": "mL"}
